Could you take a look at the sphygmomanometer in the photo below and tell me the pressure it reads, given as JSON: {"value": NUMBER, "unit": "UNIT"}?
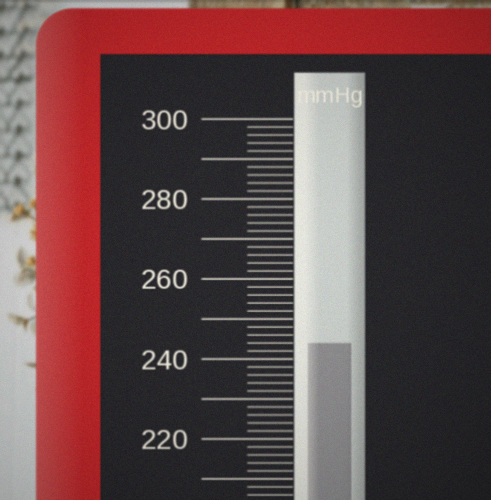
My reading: {"value": 244, "unit": "mmHg"}
